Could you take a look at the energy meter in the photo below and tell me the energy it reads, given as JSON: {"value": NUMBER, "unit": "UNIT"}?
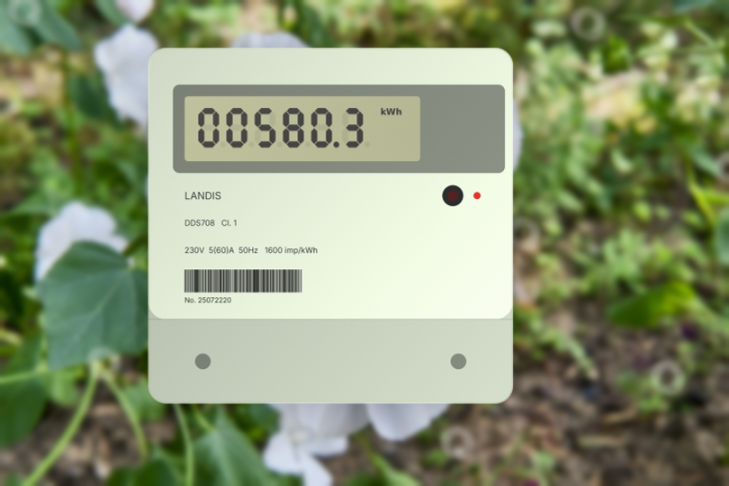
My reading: {"value": 580.3, "unit": "kWh"}
